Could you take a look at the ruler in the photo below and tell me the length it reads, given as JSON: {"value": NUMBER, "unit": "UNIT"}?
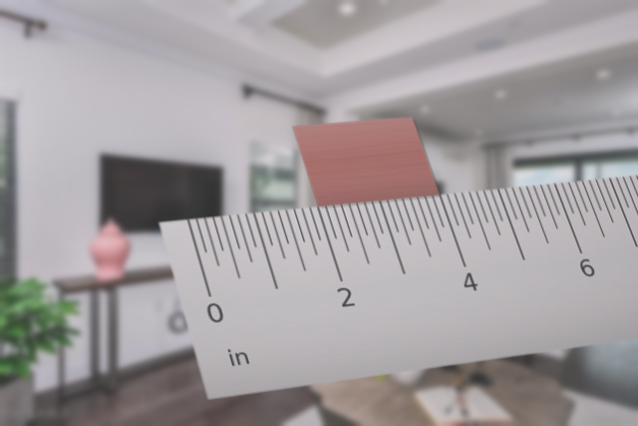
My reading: {"value": 2, "unit": "in"}
